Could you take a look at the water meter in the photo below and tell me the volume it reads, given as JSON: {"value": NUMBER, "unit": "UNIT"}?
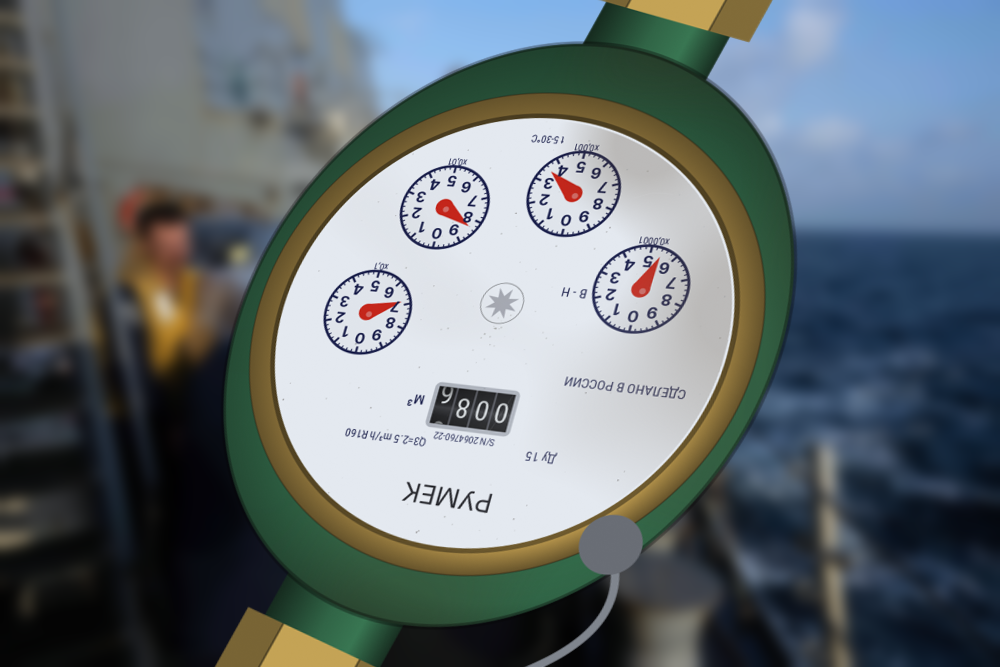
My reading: {"value": 85.6835, "unit": "m³"}
